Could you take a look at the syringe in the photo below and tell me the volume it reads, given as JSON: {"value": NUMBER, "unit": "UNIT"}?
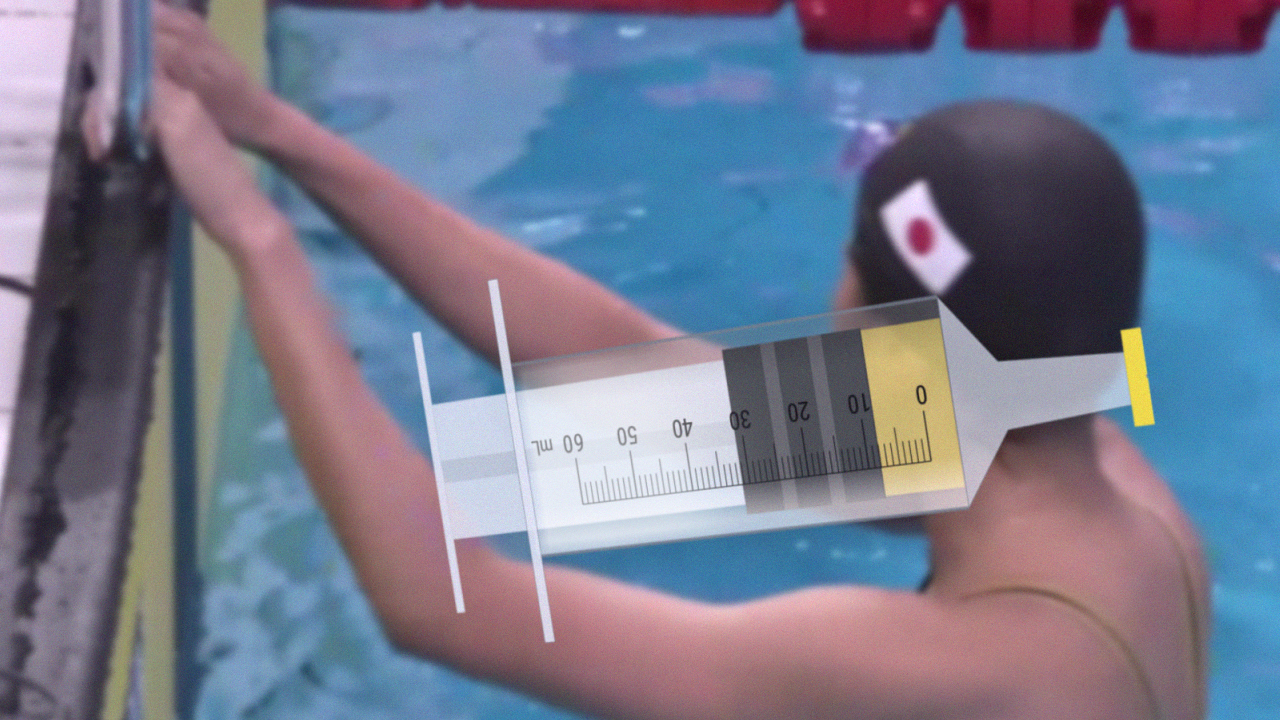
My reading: {"value": 8, "unit": "mL"}
